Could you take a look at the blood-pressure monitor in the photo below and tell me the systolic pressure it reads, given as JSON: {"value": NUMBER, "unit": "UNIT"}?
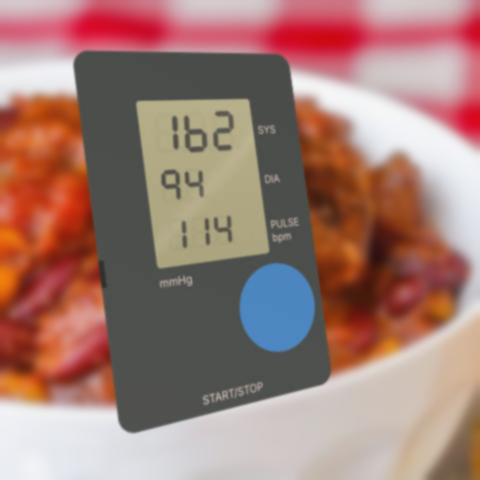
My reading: {"value": 162, "unit": "mmHg"}
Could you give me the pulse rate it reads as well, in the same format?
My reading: {"value": 114, "unit": "bpm"}
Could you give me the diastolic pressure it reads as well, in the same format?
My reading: {"value": 94, "unit": "mmHg"}
